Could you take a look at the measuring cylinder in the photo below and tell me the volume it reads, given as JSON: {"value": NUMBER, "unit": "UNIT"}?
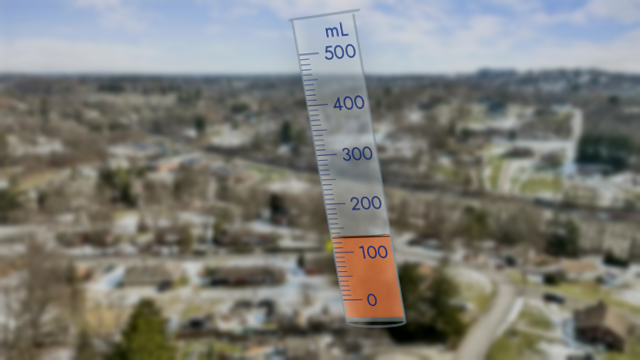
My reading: {"value": 130, "unit": "mL"}
